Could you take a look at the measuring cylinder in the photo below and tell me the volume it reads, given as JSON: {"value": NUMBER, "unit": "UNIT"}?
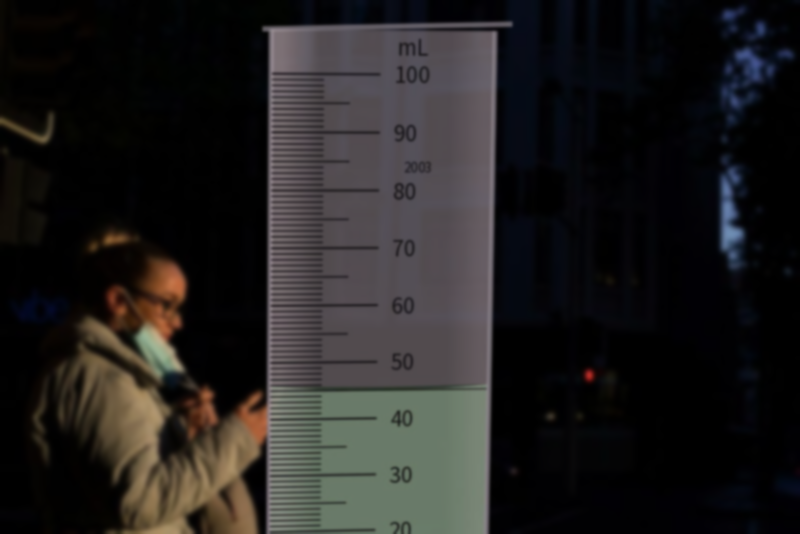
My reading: {"value": 45, "unit": "mL"}
